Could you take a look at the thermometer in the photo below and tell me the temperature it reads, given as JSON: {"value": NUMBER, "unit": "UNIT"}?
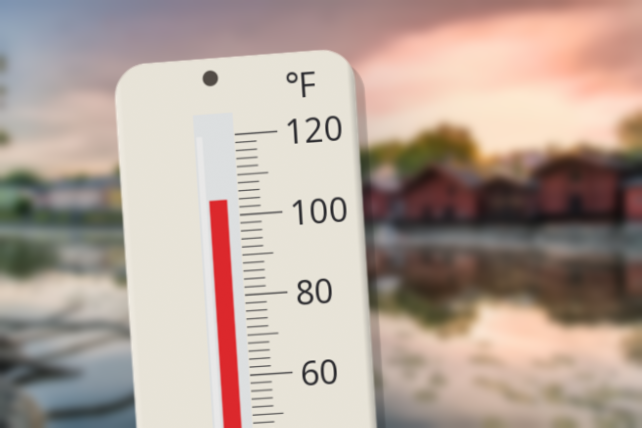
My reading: {"value": 104, "unit": "°F"}
